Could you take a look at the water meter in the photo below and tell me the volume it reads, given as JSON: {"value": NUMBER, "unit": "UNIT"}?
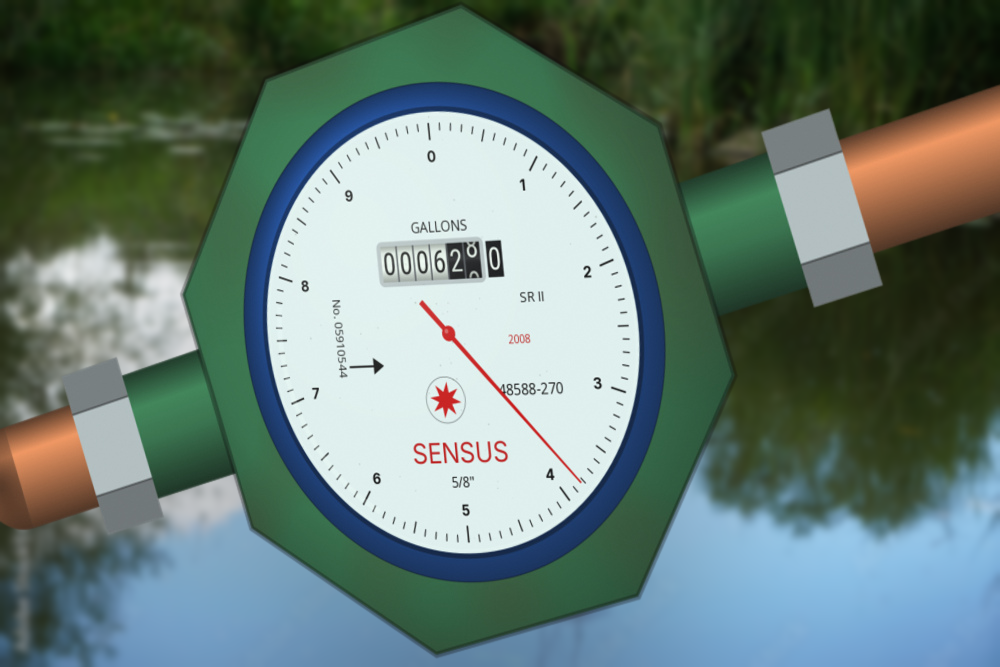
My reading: {"value": 6283.8, "unit": "gal"}
